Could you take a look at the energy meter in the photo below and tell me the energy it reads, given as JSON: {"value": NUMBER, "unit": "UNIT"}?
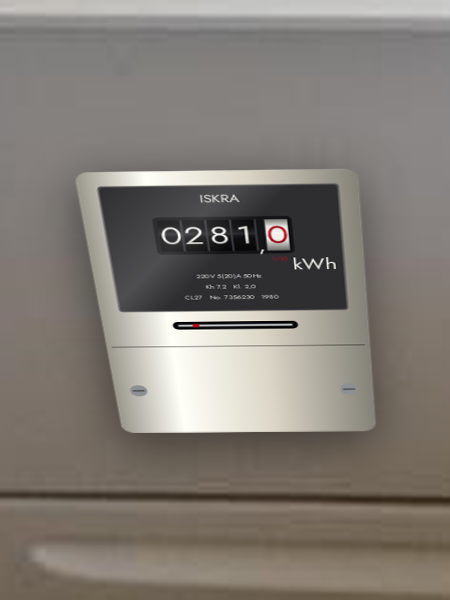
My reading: {"value": 281.0, "unit": "kWh"}
